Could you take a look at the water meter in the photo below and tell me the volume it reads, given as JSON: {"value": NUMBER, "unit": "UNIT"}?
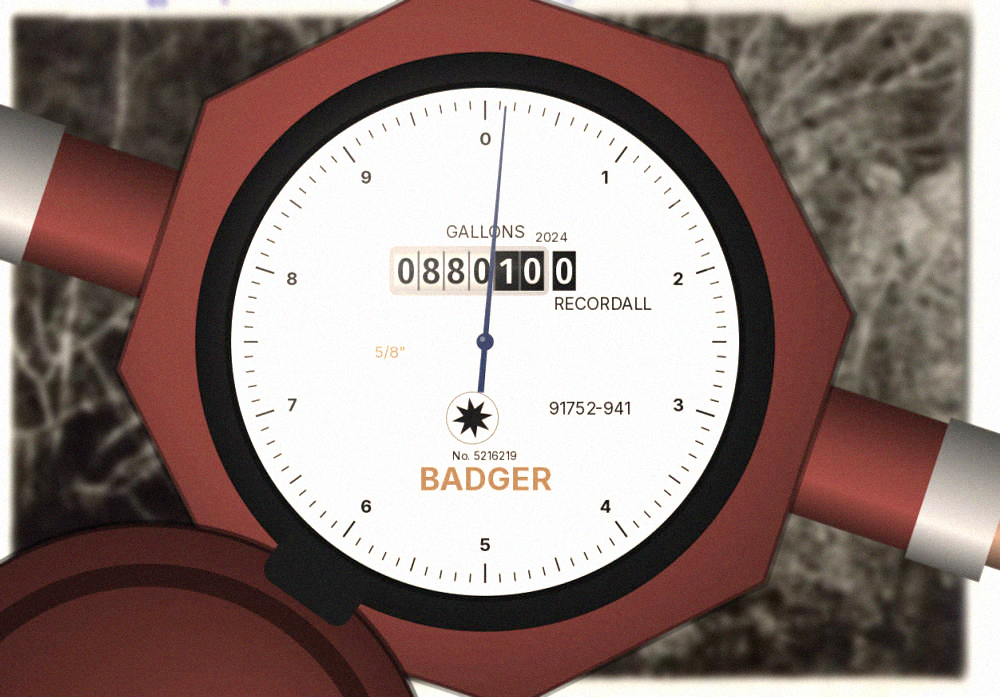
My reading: {"value": 880100.1, "unit": "gal"}
